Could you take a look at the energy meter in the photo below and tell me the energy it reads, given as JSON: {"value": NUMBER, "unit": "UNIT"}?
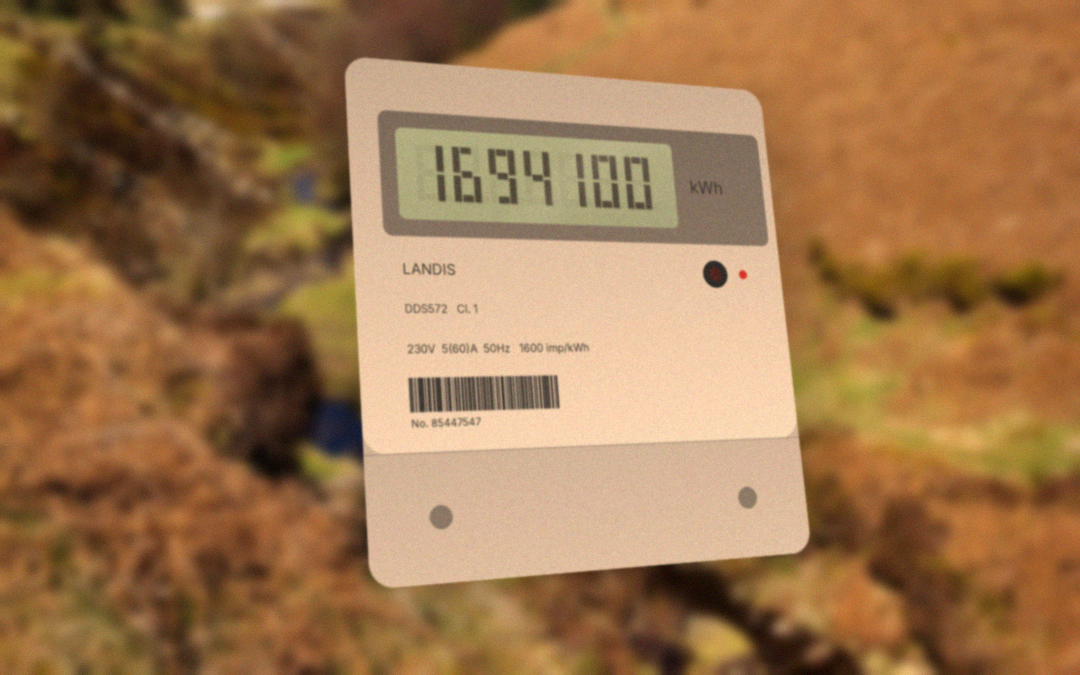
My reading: {"value": 1694100, "unit": "kWh"}
